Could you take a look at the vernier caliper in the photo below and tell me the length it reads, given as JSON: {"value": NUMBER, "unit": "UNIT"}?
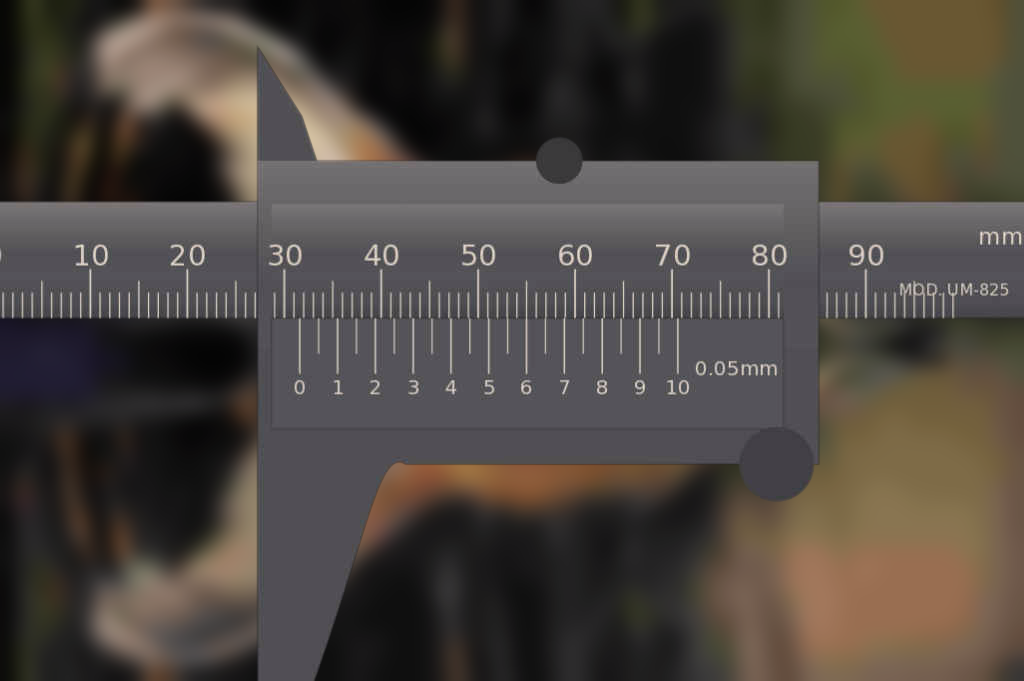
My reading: {"value": 31.6, "unit": "mm"}
